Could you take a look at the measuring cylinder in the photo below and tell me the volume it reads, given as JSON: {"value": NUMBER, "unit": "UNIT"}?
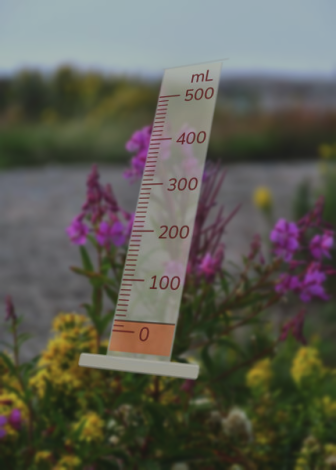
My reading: {"value": 20, "unit": "mL"}
